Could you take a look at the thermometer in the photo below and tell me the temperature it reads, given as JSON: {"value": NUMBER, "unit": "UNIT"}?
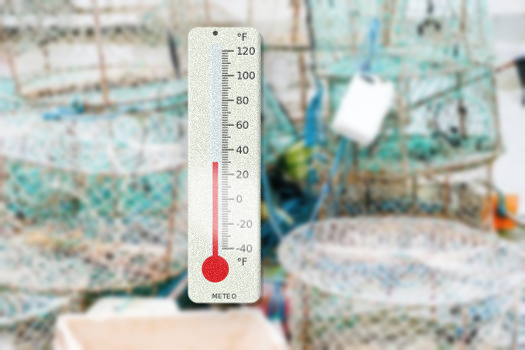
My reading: {"value": 30, "unit": "°F"}
